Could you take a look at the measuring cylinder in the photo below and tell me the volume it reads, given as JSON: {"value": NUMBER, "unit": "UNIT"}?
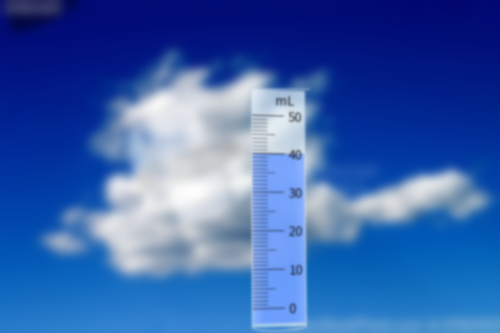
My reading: {"value": 40, "unit": "mL"}
